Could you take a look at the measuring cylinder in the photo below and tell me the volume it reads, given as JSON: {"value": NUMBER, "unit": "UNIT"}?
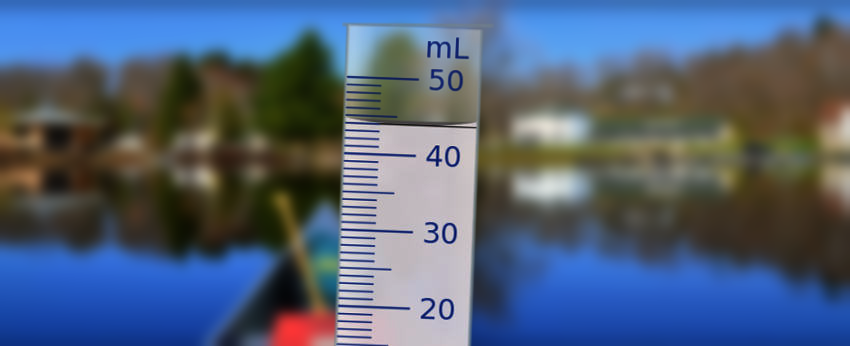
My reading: {"value": 44, "unit": "mL"}
